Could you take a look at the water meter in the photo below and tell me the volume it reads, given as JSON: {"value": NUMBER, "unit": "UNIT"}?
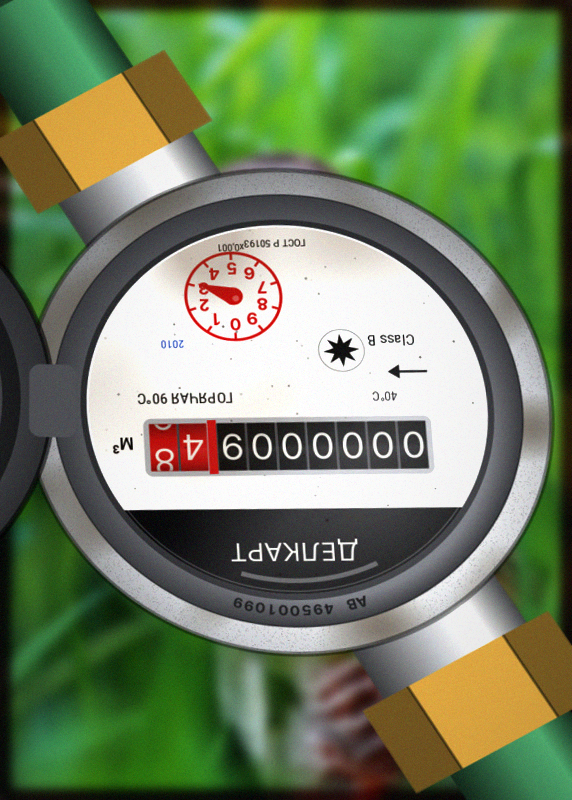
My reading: {"value": 9.483, "unit": "m³"}
